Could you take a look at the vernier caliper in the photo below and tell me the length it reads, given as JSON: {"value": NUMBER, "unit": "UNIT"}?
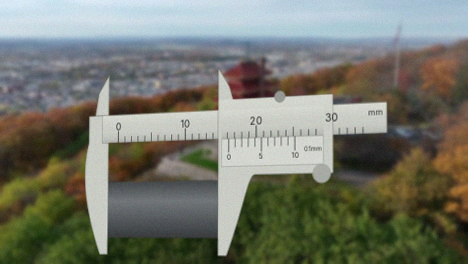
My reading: {"value": 16.2, "unit": "mm"}
